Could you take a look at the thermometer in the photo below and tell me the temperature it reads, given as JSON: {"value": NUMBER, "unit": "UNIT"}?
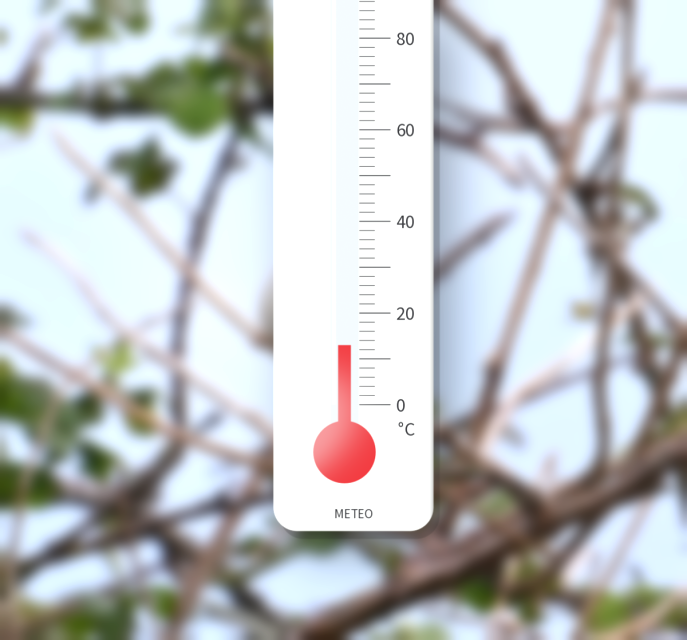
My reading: {"value": 13, "unit": "°C"}
